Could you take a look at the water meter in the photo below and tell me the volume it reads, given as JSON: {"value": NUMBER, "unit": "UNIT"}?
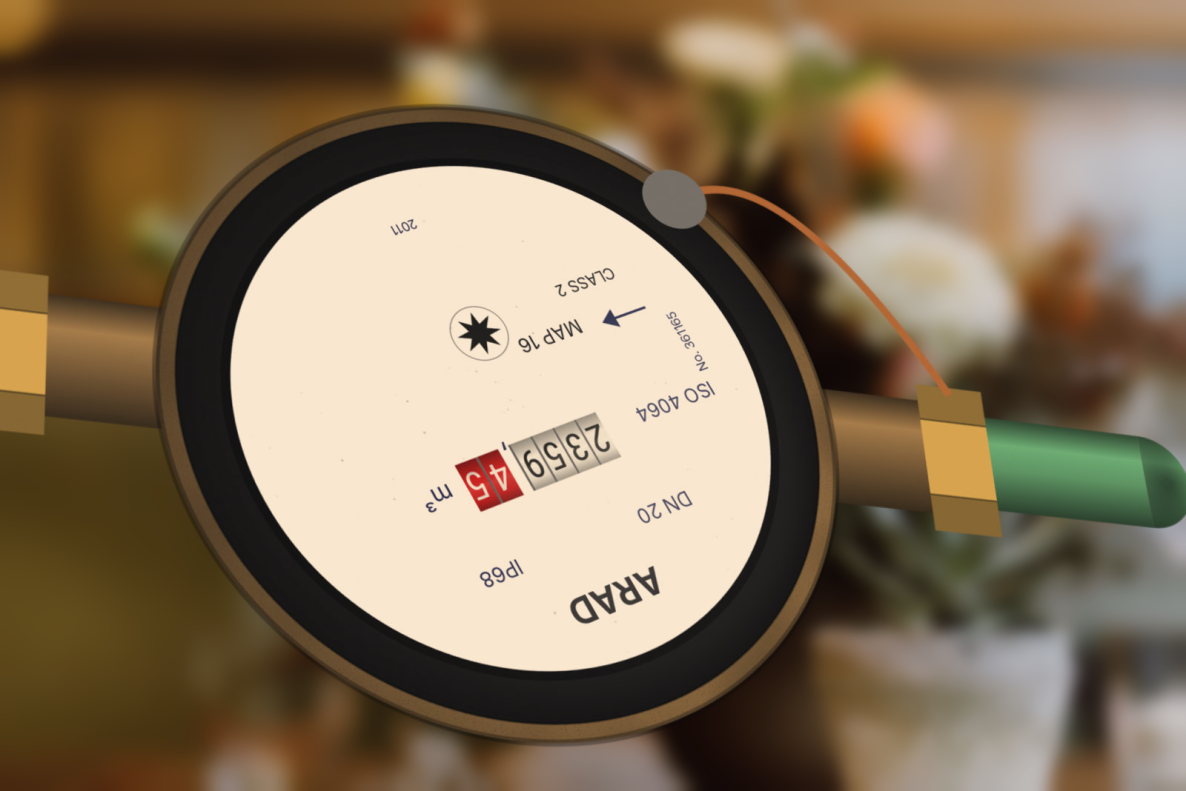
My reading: {"value": 2359.45, "unit": "m³"}
